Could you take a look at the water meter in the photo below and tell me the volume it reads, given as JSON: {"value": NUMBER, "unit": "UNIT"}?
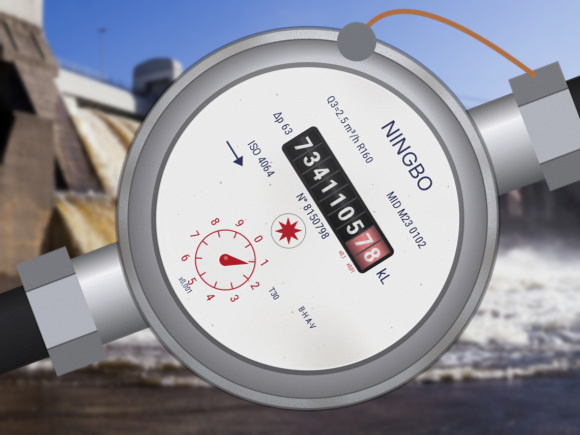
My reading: {"value": 7341105.781, "unit": "kL"}
